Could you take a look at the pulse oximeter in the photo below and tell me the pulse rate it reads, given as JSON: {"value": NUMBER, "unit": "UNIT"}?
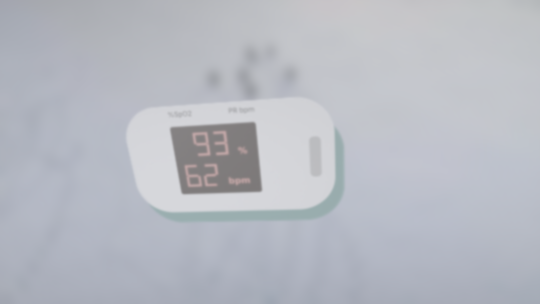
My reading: {"value": 62, "unit": "bpm"}
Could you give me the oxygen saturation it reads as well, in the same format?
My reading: {"value": 93, "unit": "%"}
